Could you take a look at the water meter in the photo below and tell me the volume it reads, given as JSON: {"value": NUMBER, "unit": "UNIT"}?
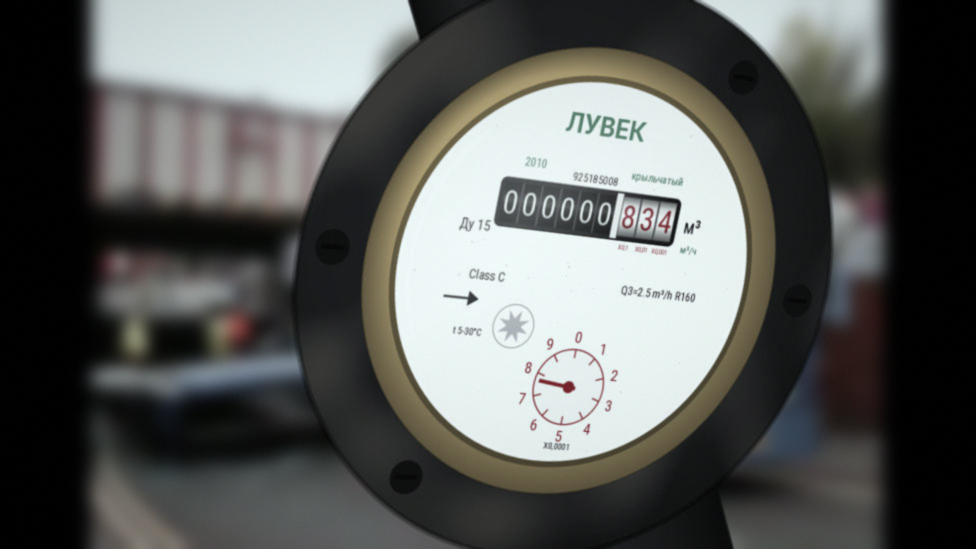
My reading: {"value": 0.8347, "unit": "m³"}
